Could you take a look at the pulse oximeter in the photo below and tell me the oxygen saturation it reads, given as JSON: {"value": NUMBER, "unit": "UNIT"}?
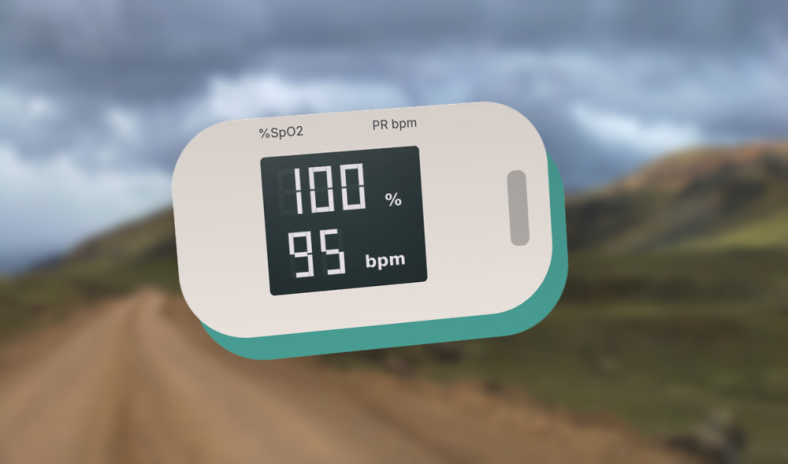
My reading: {"value": 100, "unit": "%"}
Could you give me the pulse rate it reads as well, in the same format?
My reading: {"value": 95, "unit": "bpm"}
